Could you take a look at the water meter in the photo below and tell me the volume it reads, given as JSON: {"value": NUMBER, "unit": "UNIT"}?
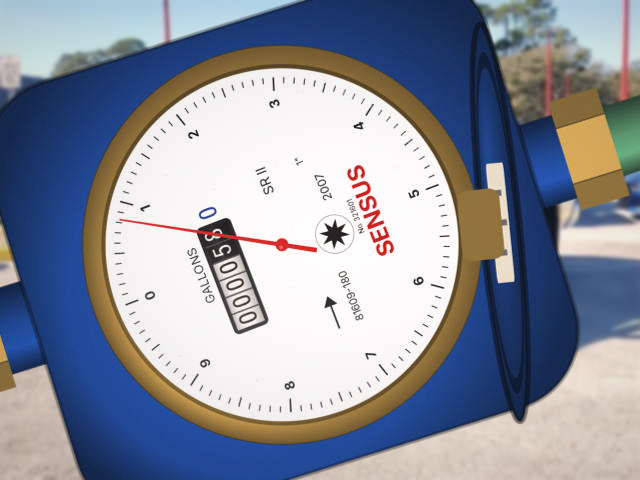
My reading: {"value": 580.8, "unit": "gal"}
